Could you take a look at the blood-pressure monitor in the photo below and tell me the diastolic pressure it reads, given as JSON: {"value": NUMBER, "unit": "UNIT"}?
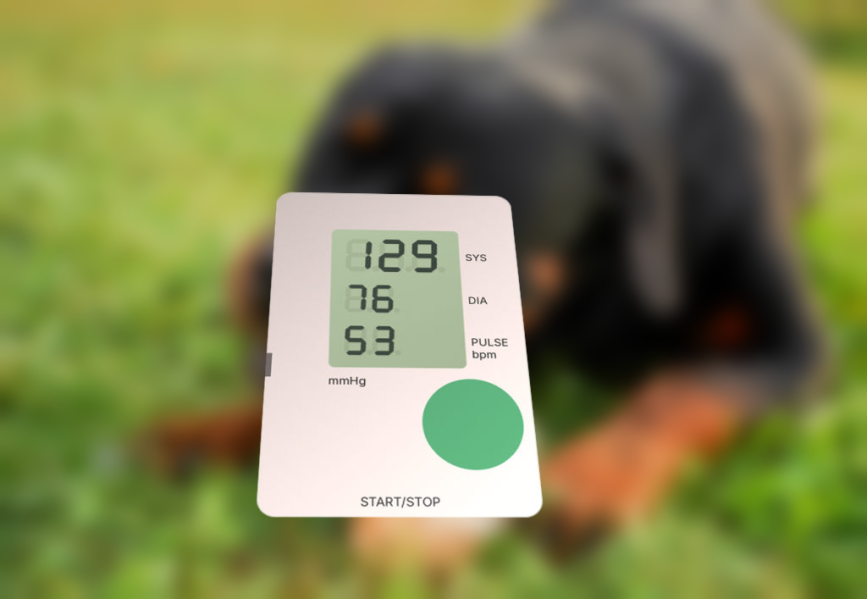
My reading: {"value": 76, "unit": "mmHg"}
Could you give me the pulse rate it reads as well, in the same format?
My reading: {"value": 53, "unit": "bpm"}
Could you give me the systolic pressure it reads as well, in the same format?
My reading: {"value": 129, "unit": "mmHg"}
